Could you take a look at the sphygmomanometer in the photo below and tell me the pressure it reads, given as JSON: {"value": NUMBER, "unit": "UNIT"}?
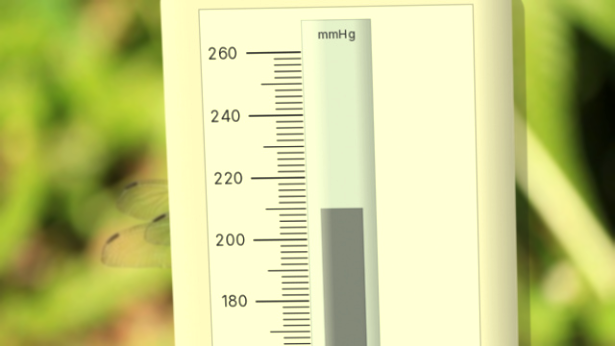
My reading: {"value": 210, "unit": "mmHg"}
